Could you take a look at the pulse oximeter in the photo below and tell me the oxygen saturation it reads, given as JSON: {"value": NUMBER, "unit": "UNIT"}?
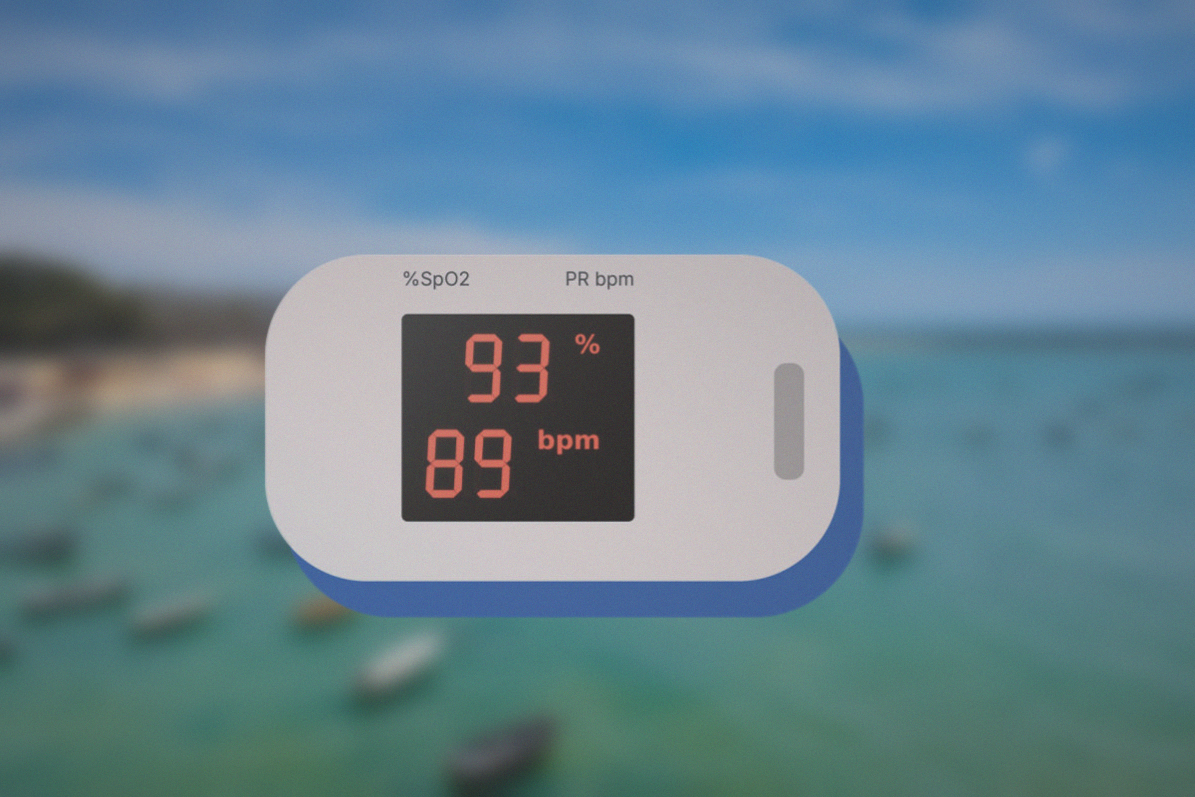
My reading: {"value": 93, "unit": "%"}
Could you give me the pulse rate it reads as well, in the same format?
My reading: {"value": 89, "unit": "bpm"}
